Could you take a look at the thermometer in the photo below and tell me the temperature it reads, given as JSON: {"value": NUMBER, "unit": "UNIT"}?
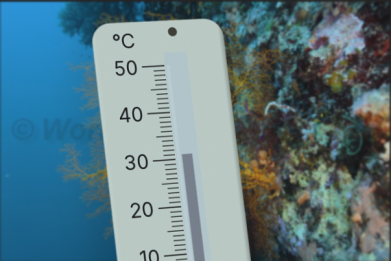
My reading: {"value": 31, "unit": "°C"}
